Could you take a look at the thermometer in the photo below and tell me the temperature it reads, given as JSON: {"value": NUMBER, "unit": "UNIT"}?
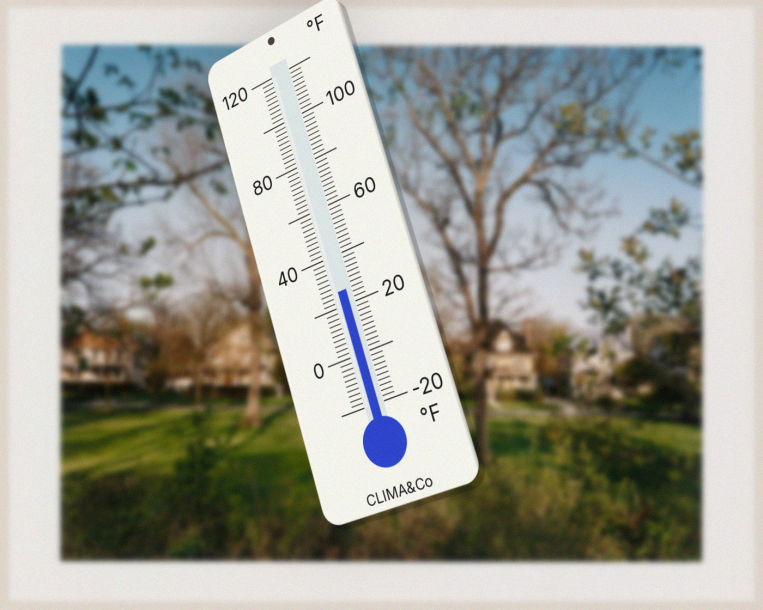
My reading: {"value": 26, "unit": "°F"}
